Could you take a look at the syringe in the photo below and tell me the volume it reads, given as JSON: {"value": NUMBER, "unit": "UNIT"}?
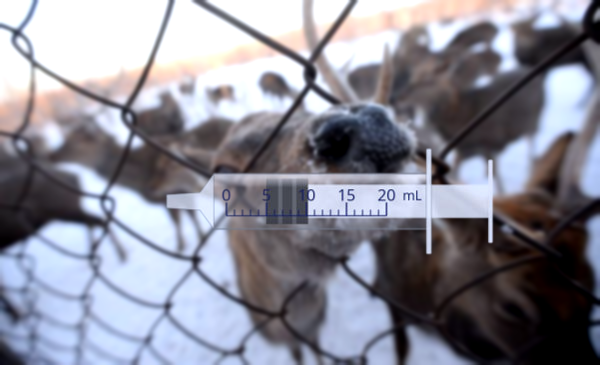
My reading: {"value": 5, "unit": "mL"}
